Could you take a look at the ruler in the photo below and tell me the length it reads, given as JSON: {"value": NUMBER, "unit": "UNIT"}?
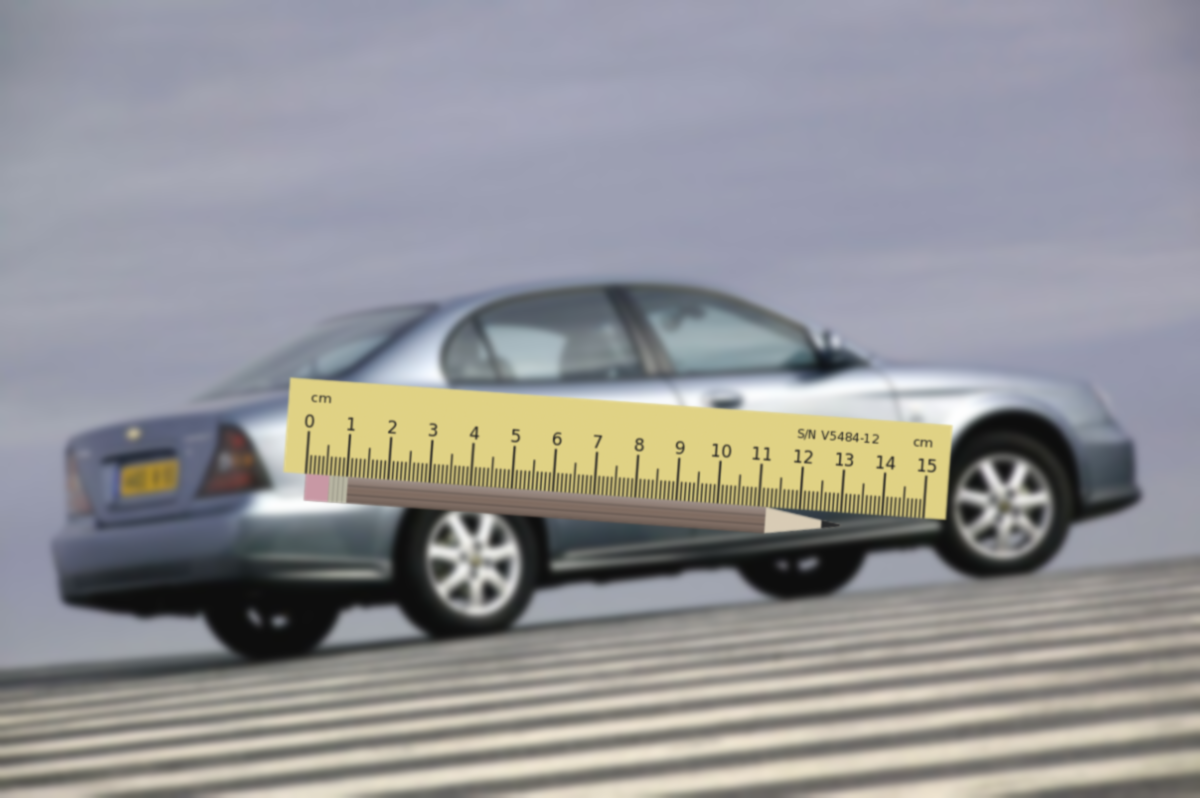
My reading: {"value": 13, "unit": "cm"}
